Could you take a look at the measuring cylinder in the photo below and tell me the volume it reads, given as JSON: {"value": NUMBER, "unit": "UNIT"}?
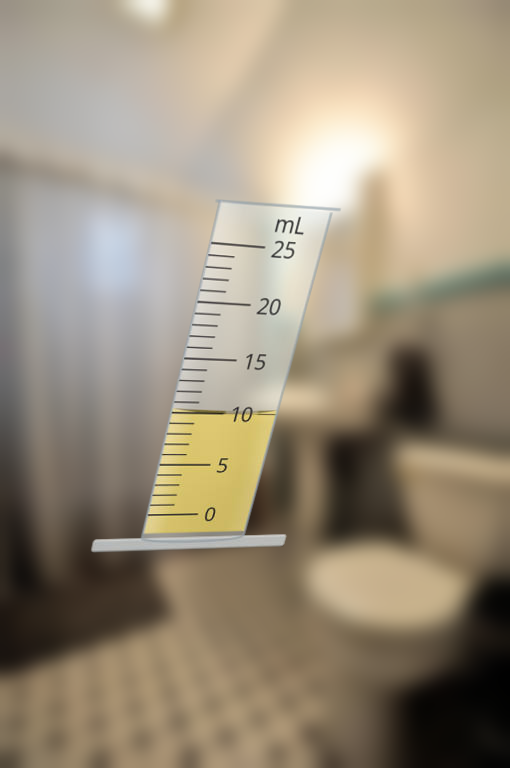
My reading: {"value": 10, "unit": "mL"}
